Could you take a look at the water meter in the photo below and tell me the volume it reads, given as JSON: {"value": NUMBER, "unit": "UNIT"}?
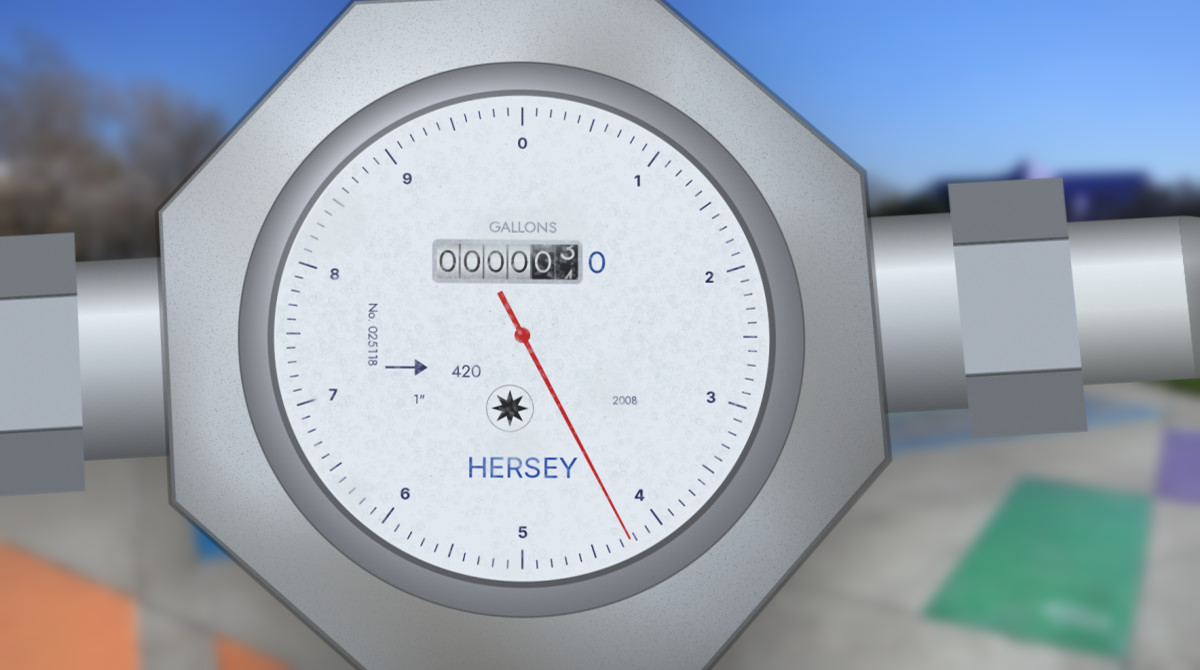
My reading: {"value": 34.2, "unit": "gal"}
